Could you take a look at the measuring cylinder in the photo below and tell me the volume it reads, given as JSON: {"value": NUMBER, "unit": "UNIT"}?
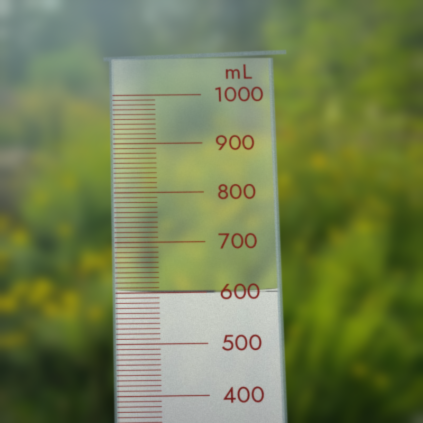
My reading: {"value": 600, "unit": "mL"}
